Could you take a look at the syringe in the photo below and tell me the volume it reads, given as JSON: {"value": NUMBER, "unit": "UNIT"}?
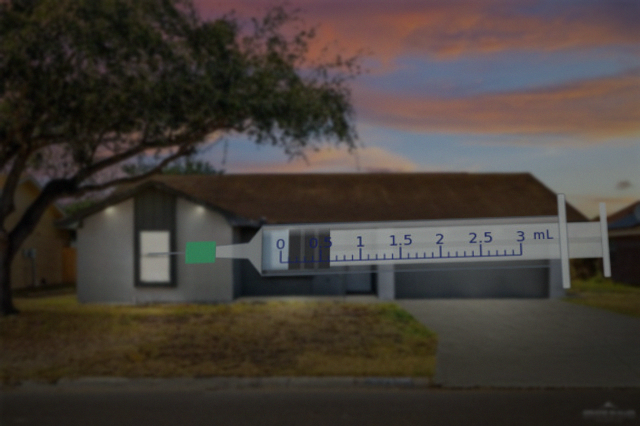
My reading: {"value": 0.1, "unit": "mL"}
